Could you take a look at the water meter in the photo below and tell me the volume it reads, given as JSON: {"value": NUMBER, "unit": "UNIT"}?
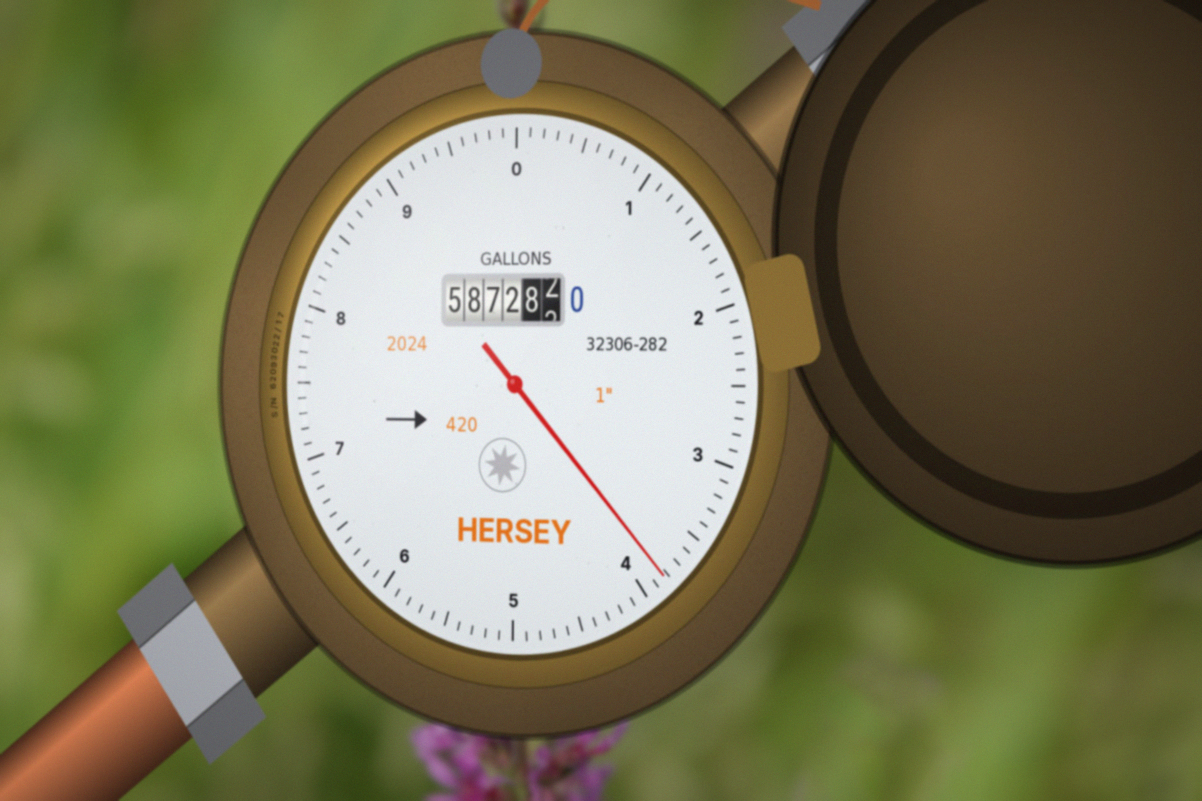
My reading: {"value": 5872823.8, "unit": "gal"}
